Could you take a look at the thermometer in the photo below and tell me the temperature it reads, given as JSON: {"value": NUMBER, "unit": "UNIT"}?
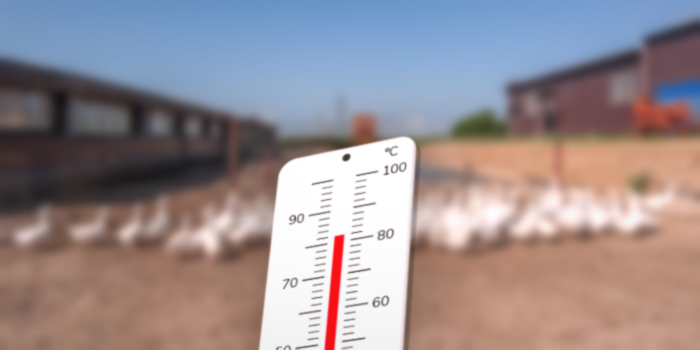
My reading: {"value": 82, "unit": "°C"}
